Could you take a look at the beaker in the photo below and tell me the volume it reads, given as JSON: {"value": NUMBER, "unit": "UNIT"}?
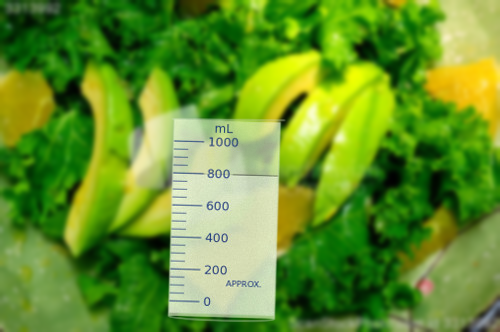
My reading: {"value": 800, "unit": "mL"}
